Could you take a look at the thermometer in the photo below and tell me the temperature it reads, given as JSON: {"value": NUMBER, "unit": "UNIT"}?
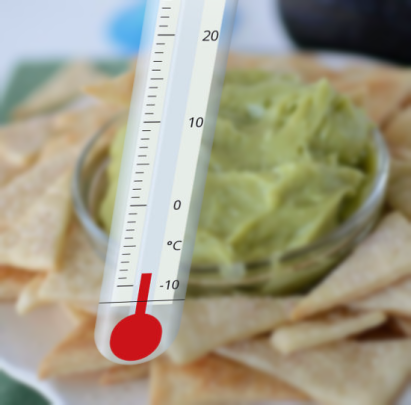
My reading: {"value": -8.5, "unit": "°C"}
